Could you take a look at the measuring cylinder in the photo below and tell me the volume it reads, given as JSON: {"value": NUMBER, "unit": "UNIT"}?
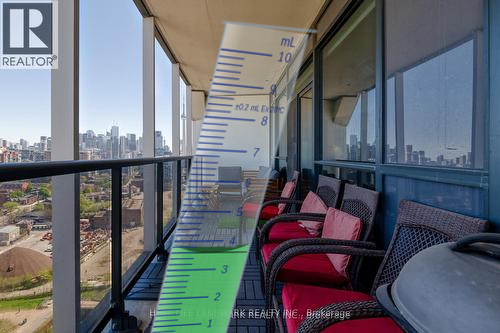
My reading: {"value": 3.6, "unit": "mL"}
